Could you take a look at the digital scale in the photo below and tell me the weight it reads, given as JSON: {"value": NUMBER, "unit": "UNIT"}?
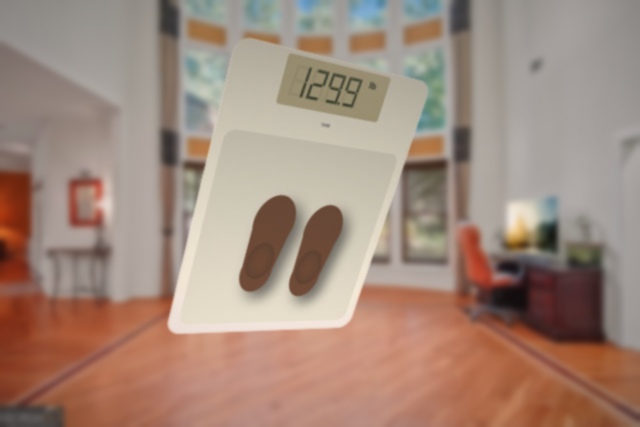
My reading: {"value": 129.9, "unit": "lb"}
